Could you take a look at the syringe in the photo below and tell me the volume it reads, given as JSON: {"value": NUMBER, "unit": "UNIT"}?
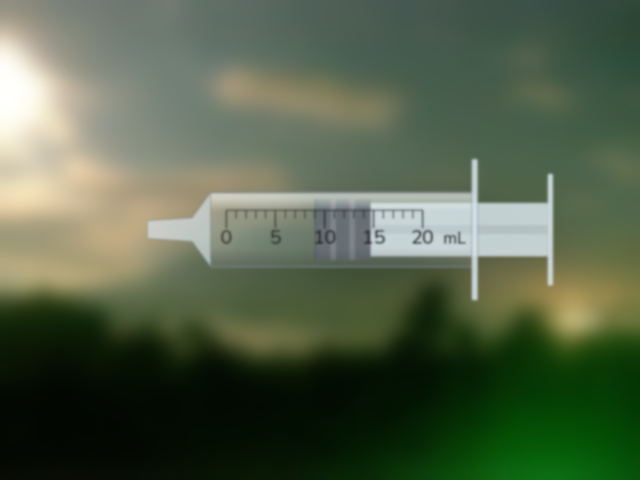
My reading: {"value": 9, "unit": "mL"}
